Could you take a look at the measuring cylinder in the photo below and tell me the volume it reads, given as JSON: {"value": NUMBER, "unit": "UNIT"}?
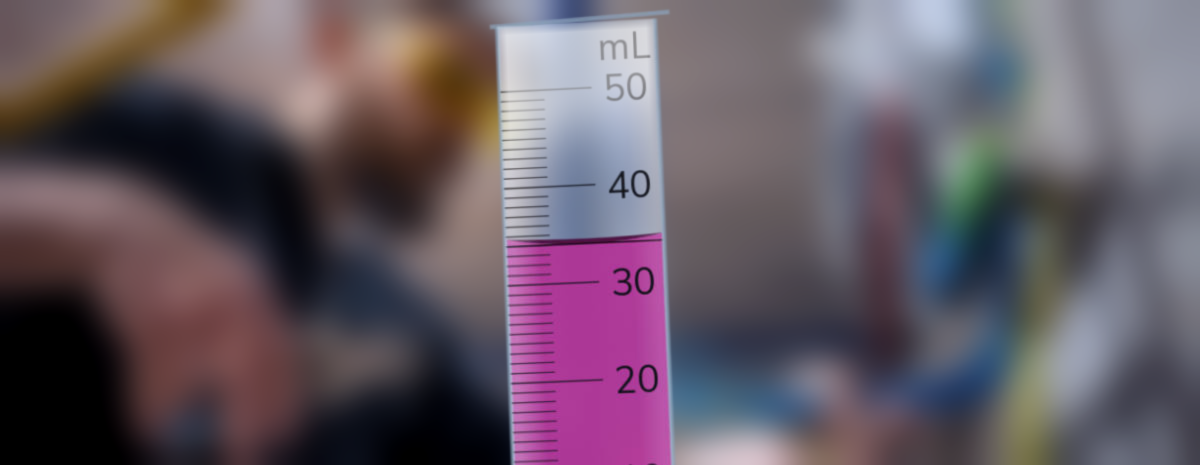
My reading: {"value": 34, "unit": "mL"}
